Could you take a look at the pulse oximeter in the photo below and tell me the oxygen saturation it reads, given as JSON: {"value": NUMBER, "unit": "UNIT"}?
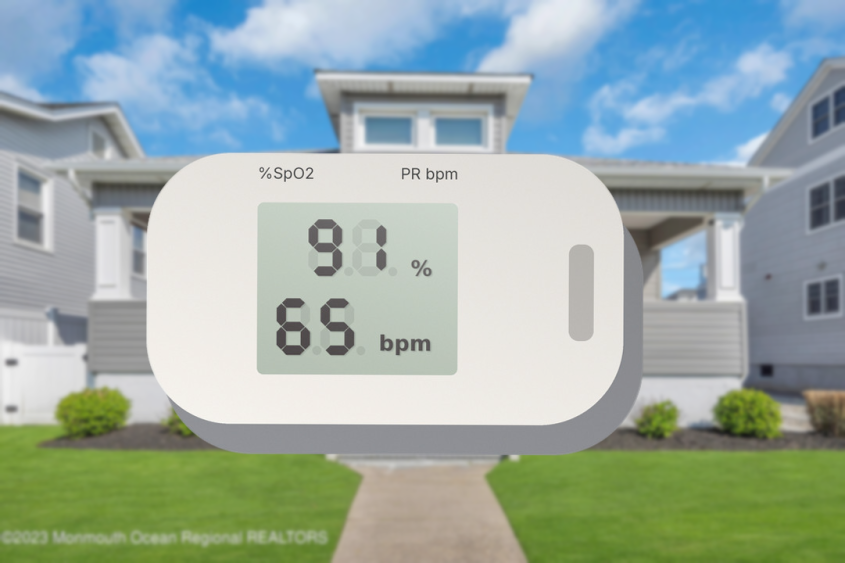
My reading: {"value": 91, "unit": "%"}
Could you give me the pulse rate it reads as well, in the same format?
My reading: {"value": 65, "unit": "bpm"}
